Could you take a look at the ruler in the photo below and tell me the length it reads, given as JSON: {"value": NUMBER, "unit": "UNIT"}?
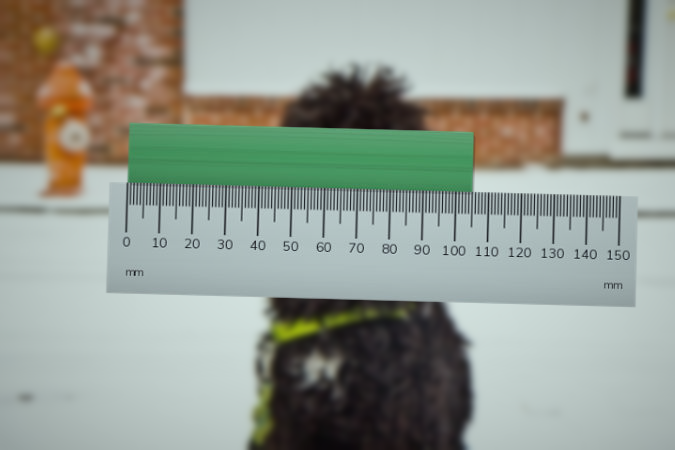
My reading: {"value": 105, "unit": "mm"}
